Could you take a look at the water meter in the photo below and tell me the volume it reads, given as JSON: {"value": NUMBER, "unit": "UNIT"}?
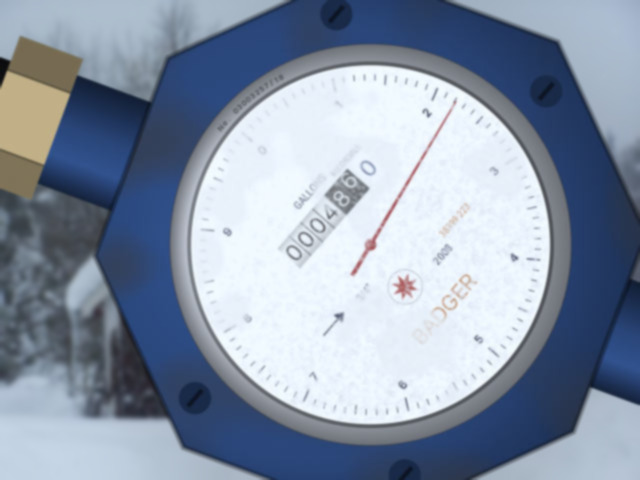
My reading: {"value": 4862.2, "unit": "gal"}
